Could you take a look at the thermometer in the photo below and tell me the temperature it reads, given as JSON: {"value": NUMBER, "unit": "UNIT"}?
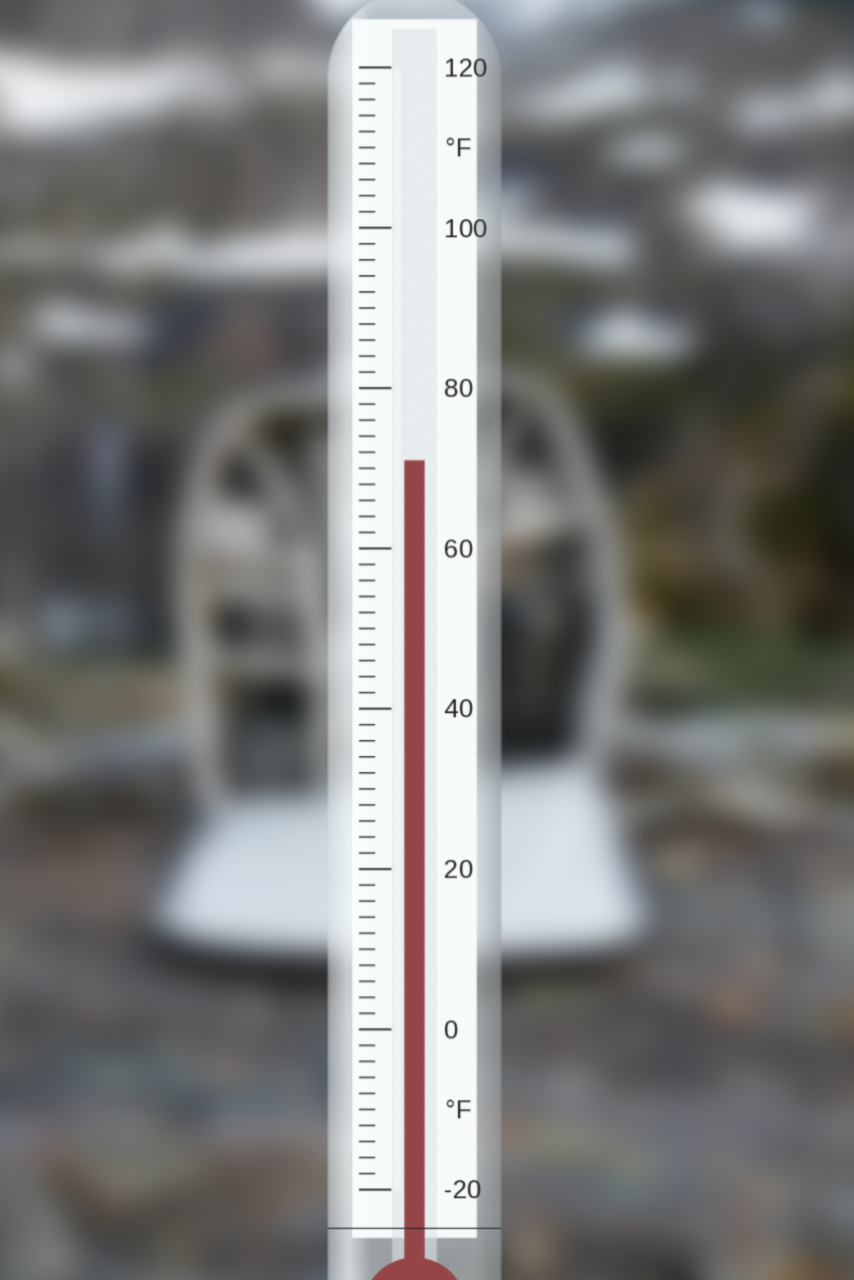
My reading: {"value": 71, "unit": "°F"}
